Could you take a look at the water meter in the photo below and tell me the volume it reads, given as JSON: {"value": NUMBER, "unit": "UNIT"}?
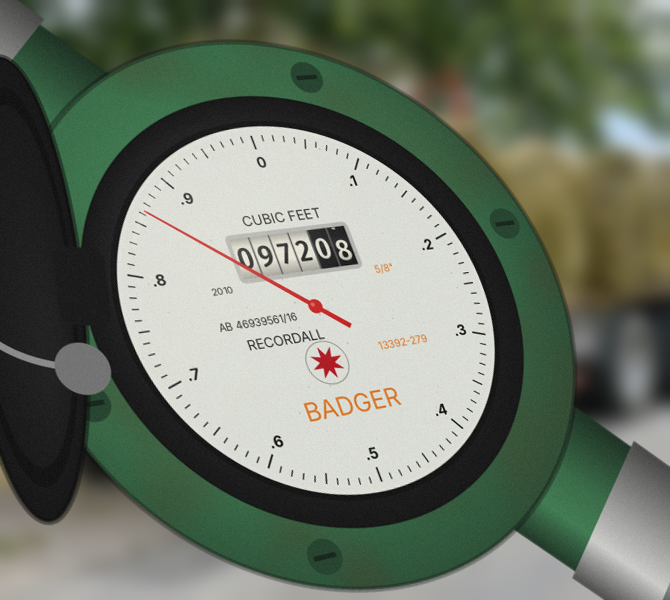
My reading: {"value": 97207.86, "unit": "ft³"}
